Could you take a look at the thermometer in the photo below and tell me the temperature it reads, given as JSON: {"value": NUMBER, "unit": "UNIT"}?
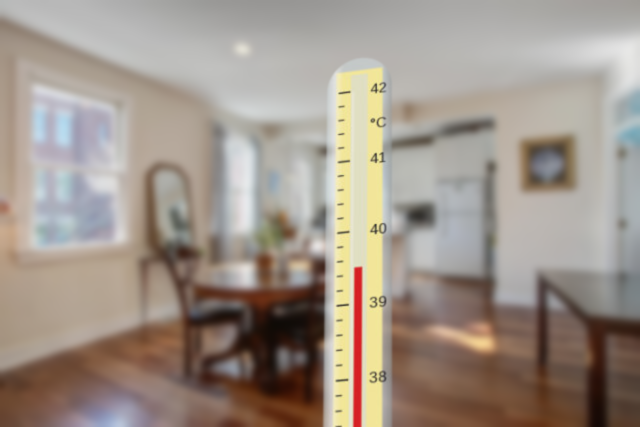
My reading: {"value": 39.5, "unit": "°C"}
